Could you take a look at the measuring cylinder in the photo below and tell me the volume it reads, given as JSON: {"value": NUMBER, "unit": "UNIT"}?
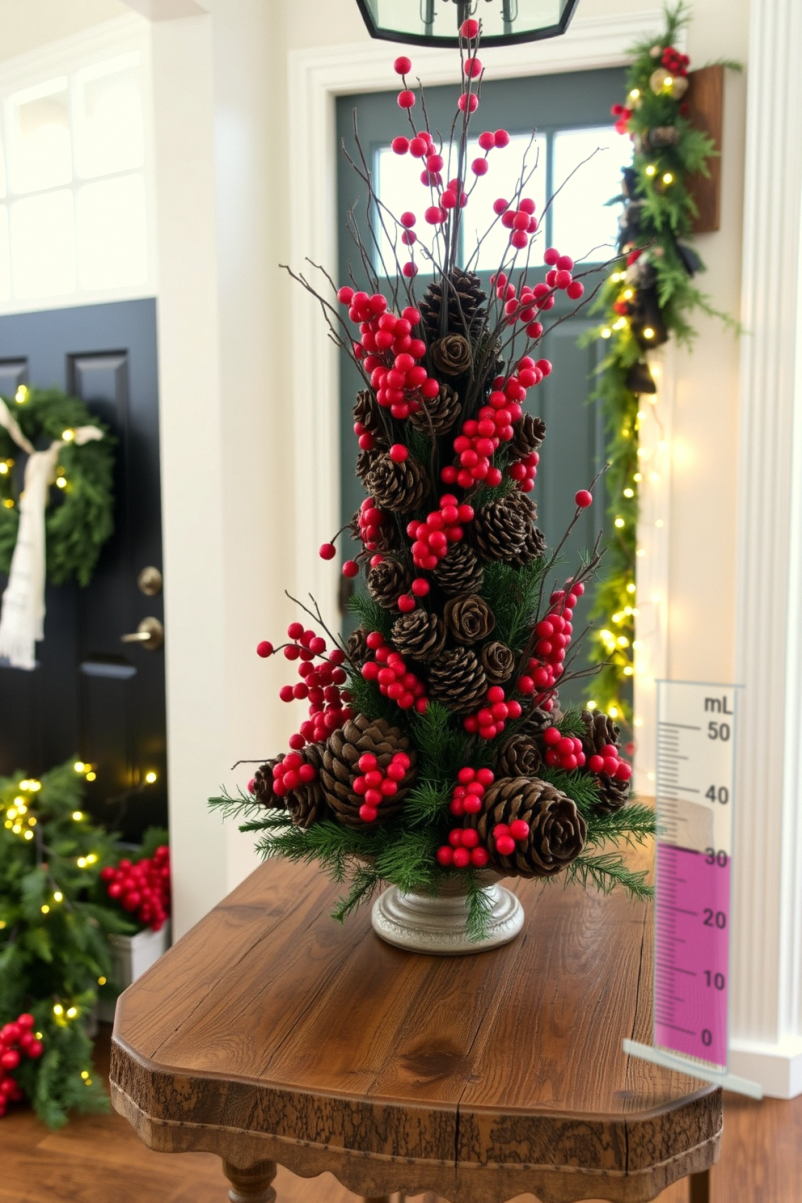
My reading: {"value": 30, "unit": "mL"}
